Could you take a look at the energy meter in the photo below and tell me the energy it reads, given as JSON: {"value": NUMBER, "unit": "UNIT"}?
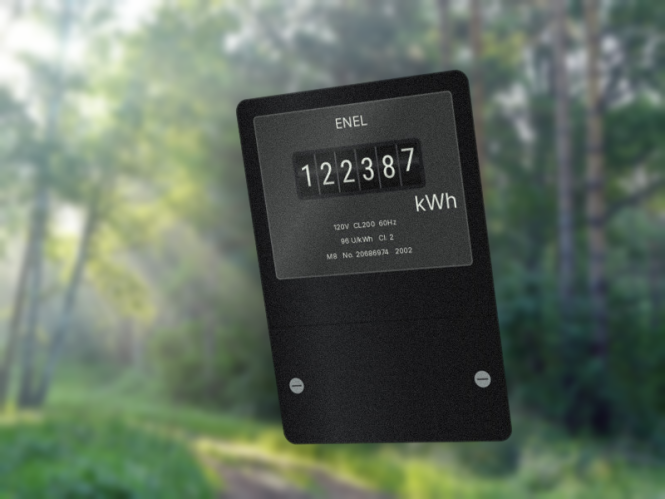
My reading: {"value": 122387, "unit": "kWh"}
